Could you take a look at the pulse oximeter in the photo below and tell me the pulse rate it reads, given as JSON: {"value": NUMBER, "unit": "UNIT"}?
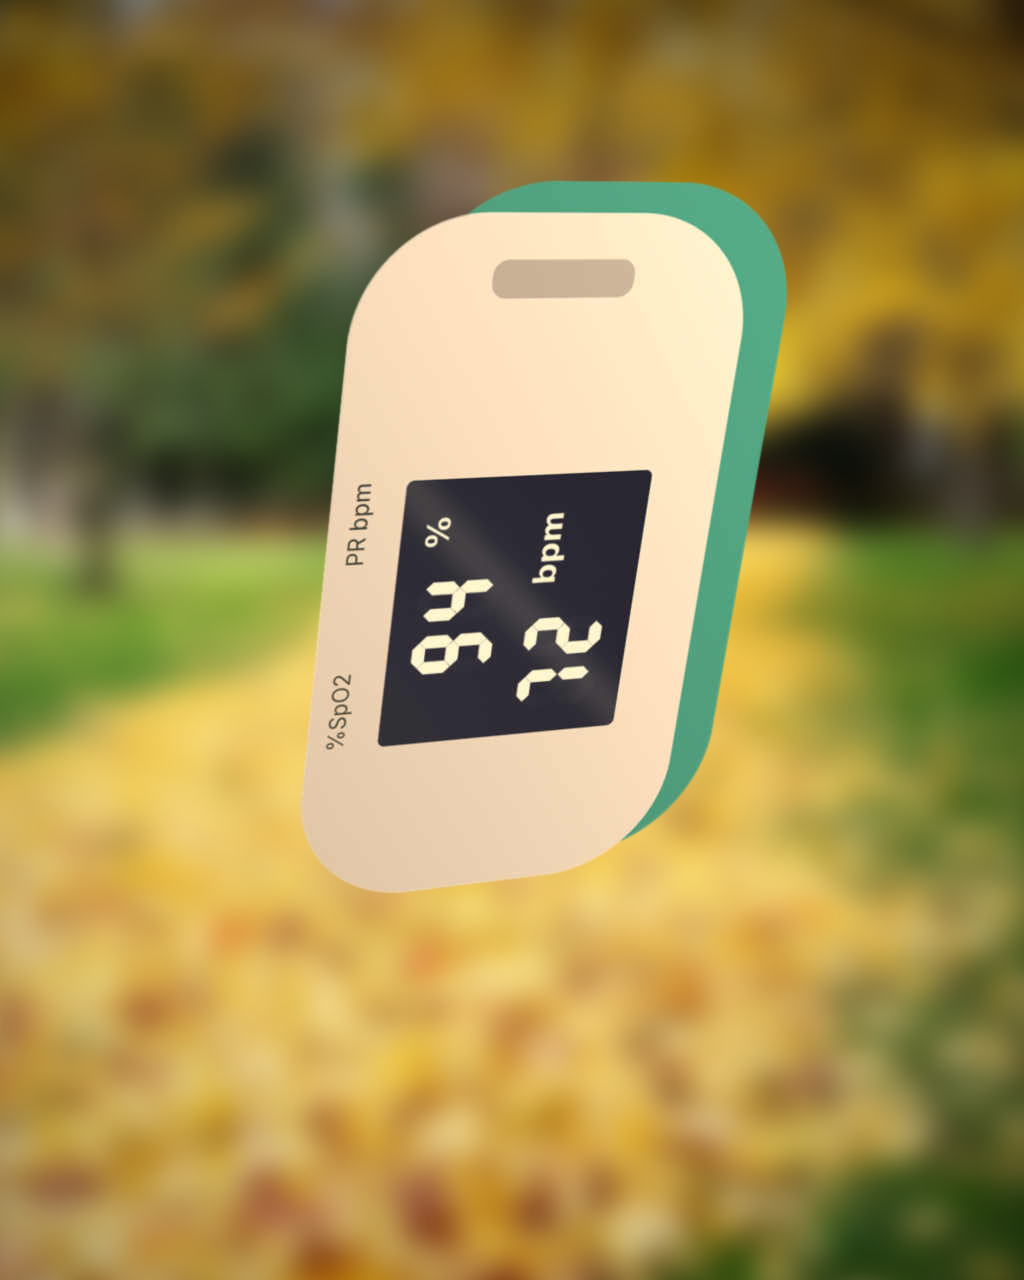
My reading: {"value": 72, "unit": "bpm"}
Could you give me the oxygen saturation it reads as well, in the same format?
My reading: {"value": 94, "unit": "%"}
